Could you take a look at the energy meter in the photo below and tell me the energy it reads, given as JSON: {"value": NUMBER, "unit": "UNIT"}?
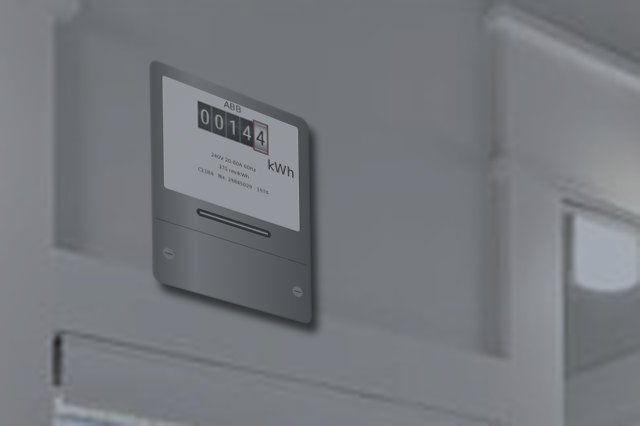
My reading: {"value": 14.4, "unit": "kWh"}
